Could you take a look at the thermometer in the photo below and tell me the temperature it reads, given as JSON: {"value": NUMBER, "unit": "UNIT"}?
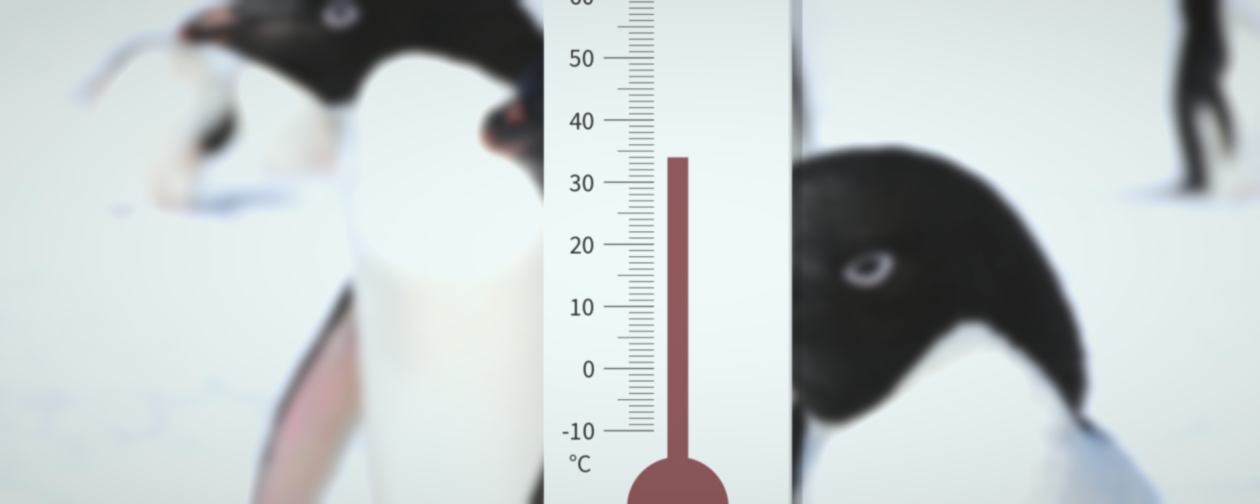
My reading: {"value": 34, "unit": "°C"}
